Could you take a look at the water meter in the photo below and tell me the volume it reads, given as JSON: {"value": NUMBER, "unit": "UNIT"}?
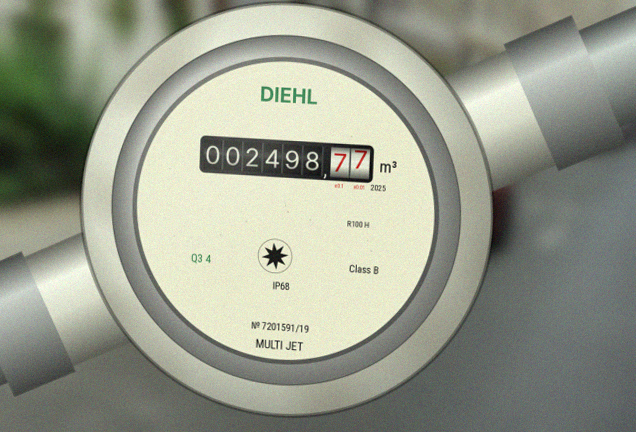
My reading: {"value": 2498.77, "unit": "m³"}
